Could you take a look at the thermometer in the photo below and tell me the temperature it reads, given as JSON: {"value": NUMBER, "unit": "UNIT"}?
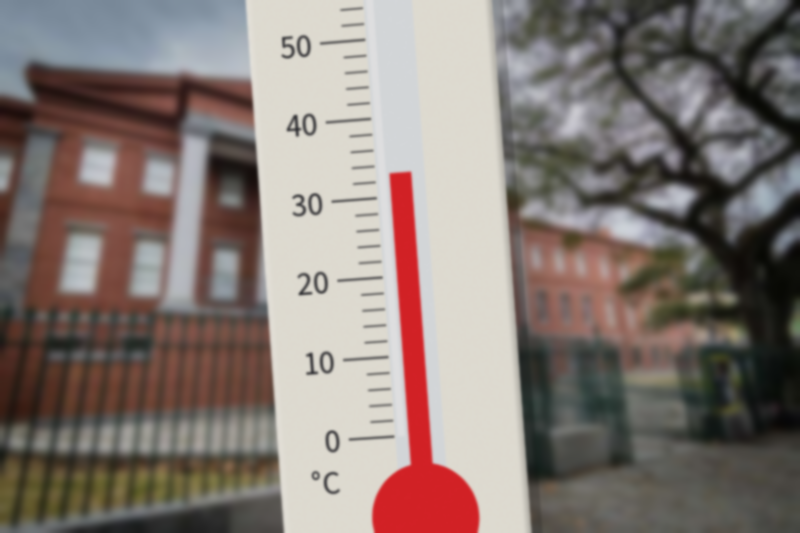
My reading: {"value": 33, "unit": "°C"}
